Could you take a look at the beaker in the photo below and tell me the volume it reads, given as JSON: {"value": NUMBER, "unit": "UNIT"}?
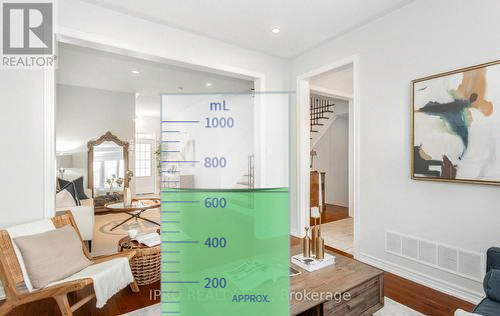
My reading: {"value": 650, "unit": "mL"}
